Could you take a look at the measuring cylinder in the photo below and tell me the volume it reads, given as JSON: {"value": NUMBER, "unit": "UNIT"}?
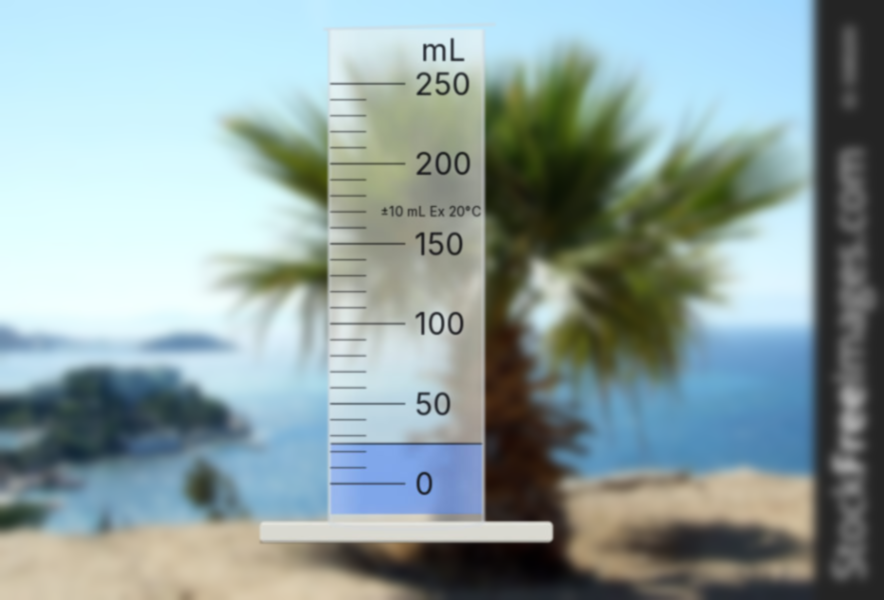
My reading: {"value": 25, "unit": "mL"}
